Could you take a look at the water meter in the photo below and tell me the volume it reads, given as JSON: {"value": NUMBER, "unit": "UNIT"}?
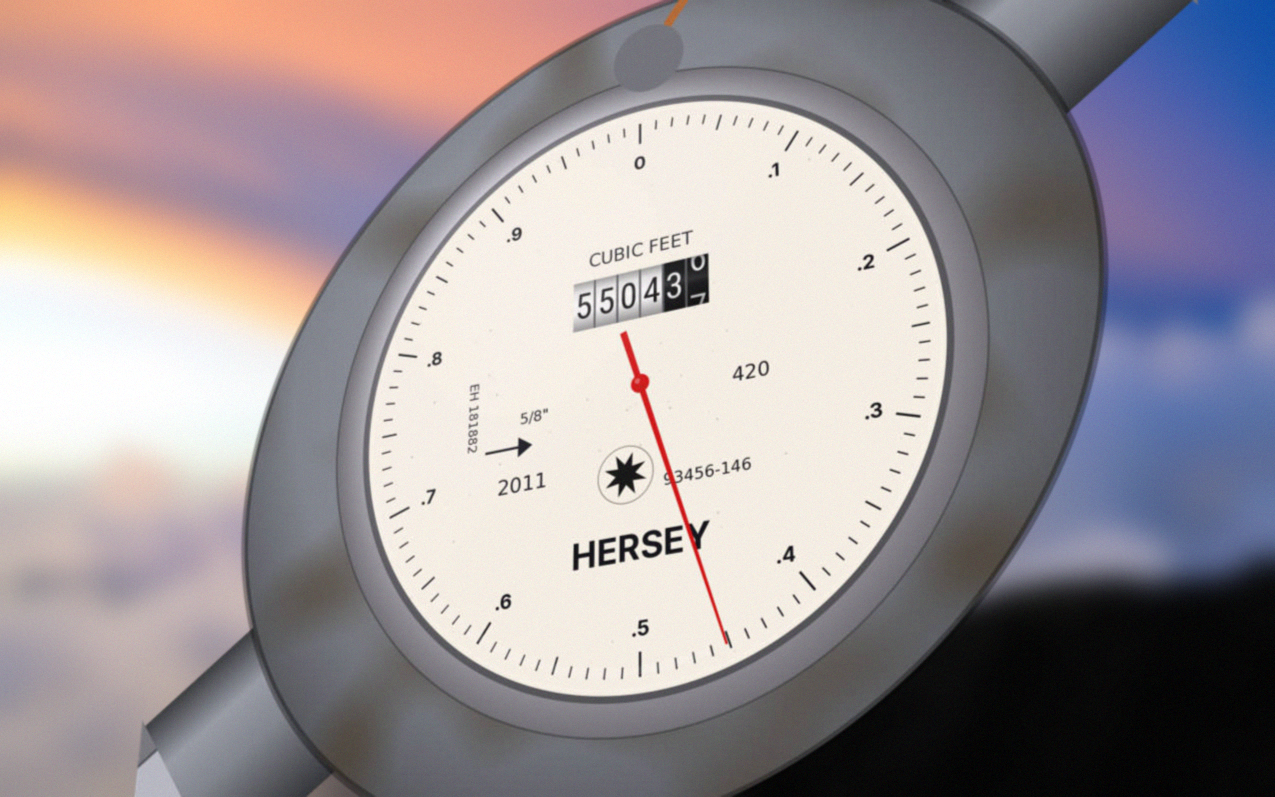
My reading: {"value": 550436.45, "unit": "ft³"}
